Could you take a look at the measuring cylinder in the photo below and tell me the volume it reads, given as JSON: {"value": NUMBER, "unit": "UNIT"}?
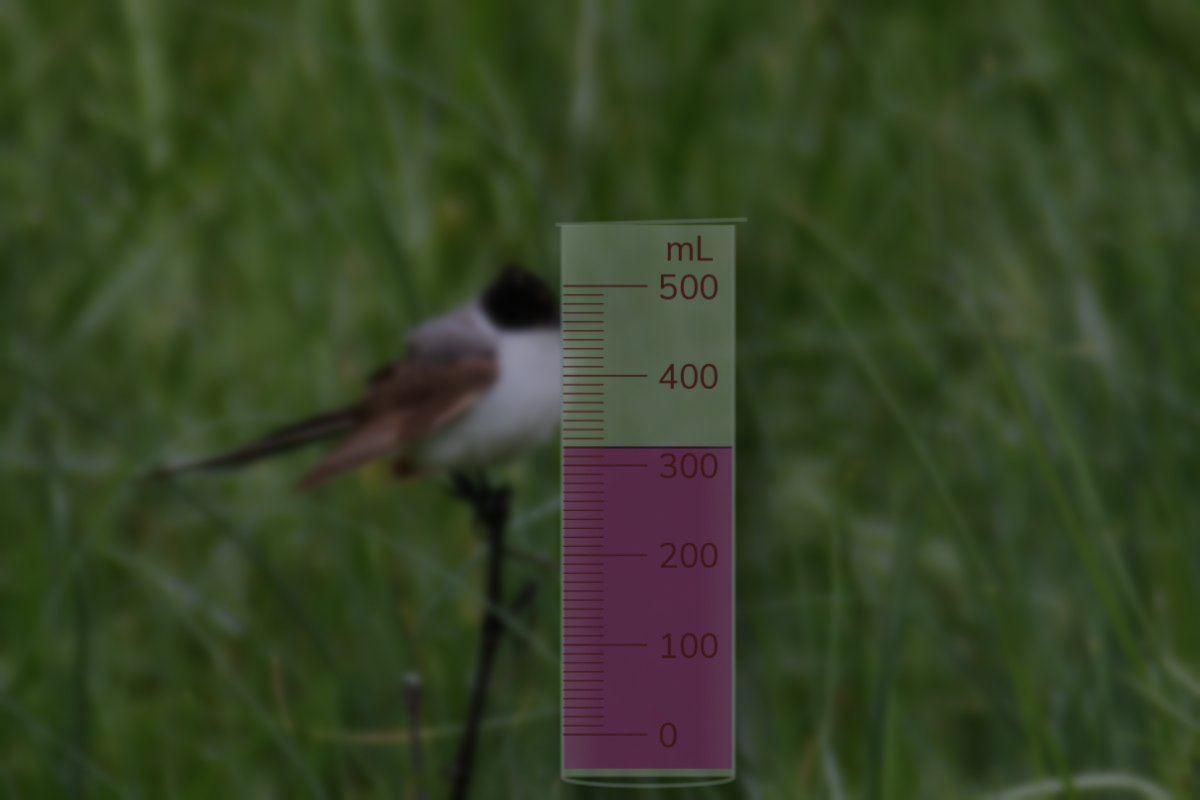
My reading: {"value": 320, "unit": "mL"}
